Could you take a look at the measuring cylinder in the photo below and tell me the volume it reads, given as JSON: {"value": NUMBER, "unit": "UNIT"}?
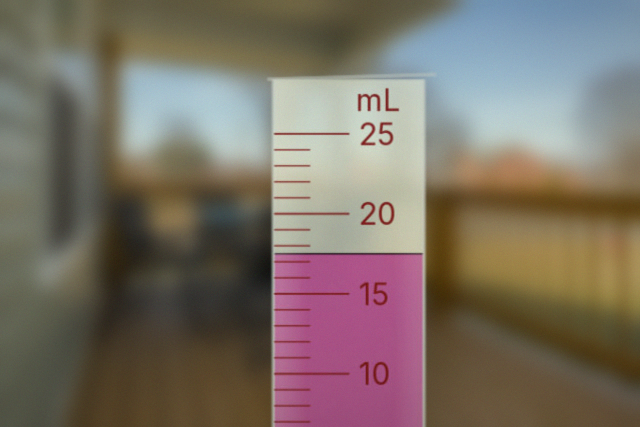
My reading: {"value": 17.5, "unit": "mL"}
